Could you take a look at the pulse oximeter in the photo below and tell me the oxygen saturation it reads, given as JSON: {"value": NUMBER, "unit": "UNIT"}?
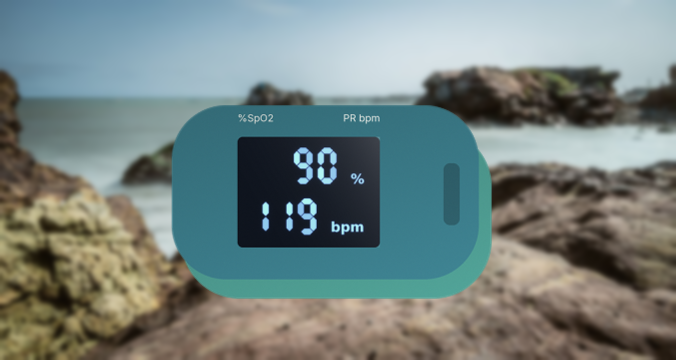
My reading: {"value": 90, "unit": "%"}
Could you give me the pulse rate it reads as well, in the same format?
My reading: {"value": 119, "unit": "bpm"}
